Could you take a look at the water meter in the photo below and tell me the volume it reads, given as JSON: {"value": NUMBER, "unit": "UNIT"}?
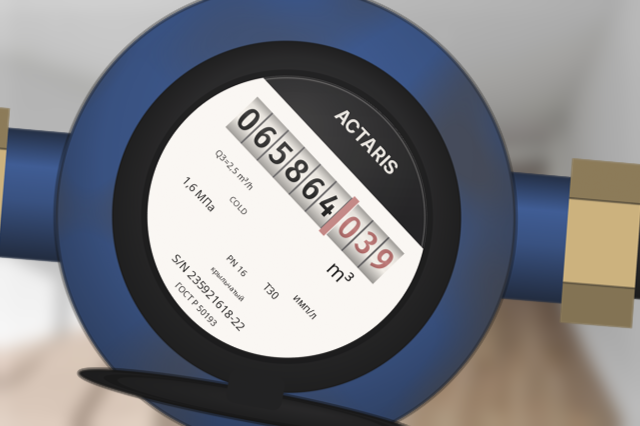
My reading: {"value": 65864.039, "unit": "m³"}
